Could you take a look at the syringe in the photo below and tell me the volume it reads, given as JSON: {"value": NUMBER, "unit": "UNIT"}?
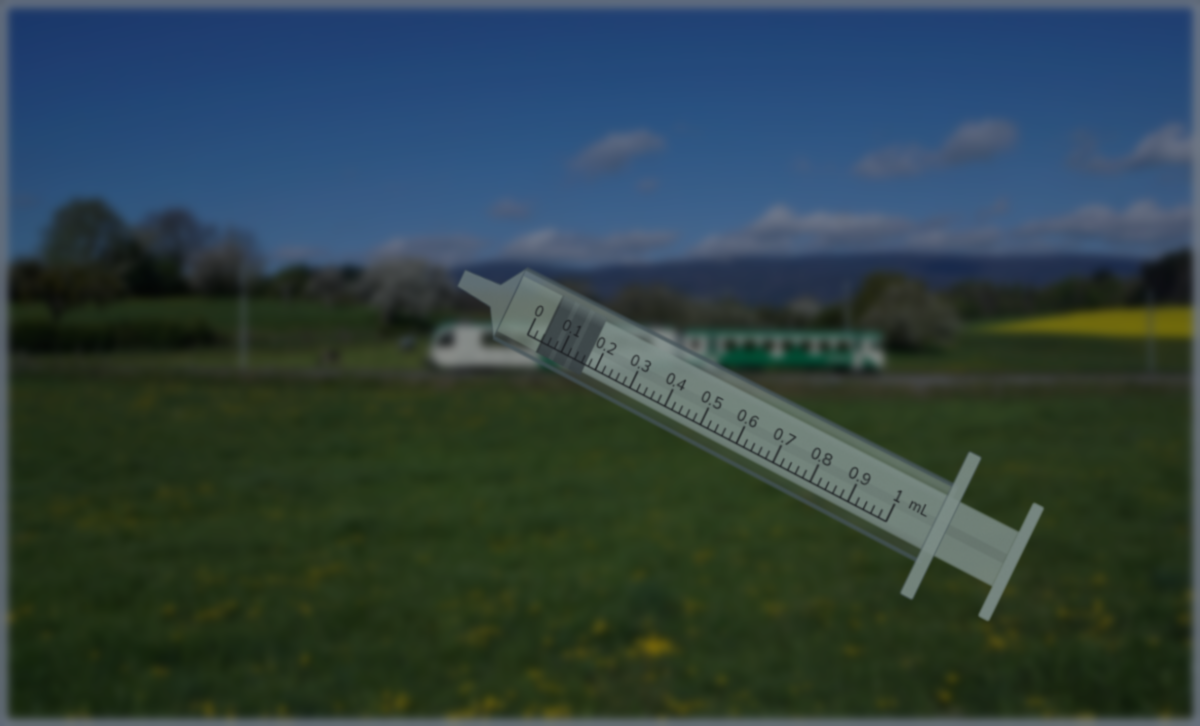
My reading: {"value": 0.04, "unit": "mL"}
